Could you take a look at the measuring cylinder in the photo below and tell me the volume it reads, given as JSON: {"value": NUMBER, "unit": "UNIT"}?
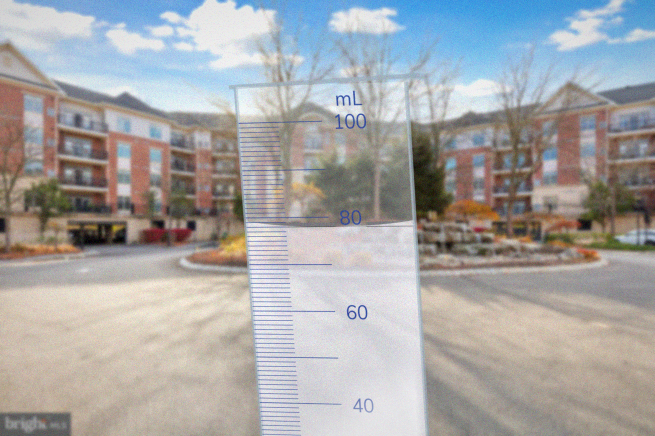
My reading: {"value": 78, "unit": "mL"}
